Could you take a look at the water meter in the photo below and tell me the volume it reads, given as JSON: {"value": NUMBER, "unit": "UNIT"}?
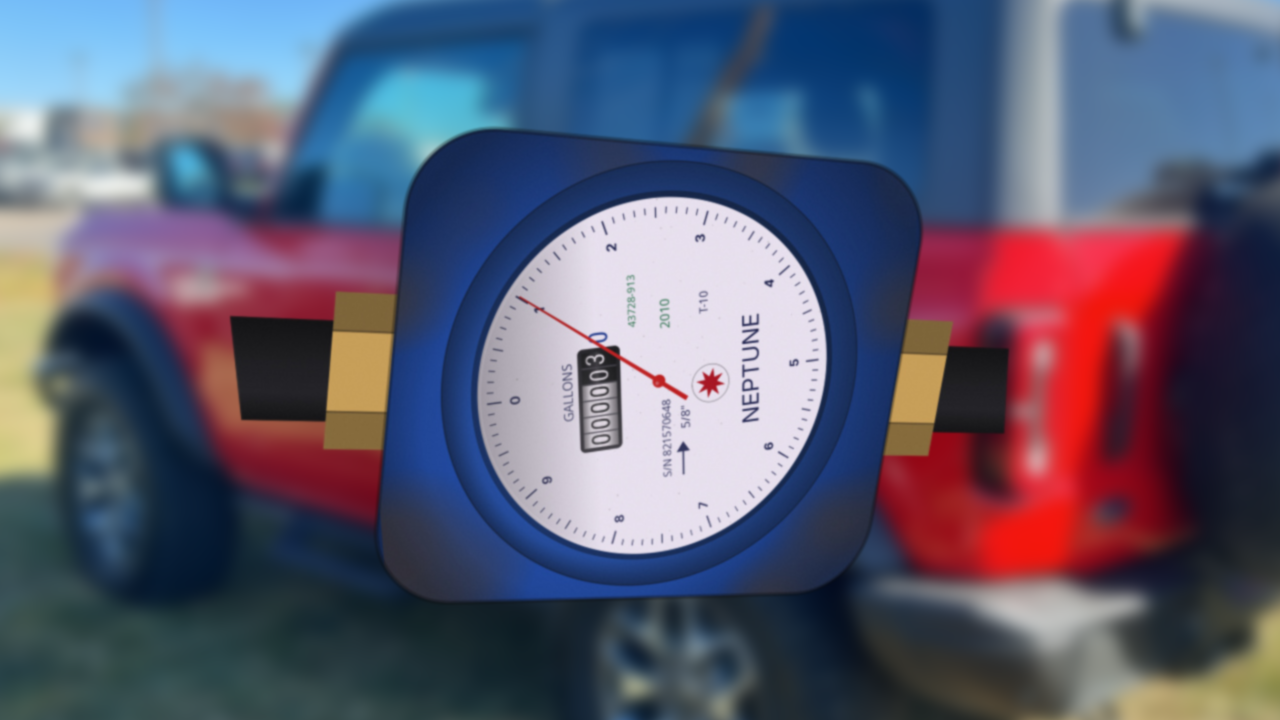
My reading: {"value": 31.0, "unit": "gal"}
